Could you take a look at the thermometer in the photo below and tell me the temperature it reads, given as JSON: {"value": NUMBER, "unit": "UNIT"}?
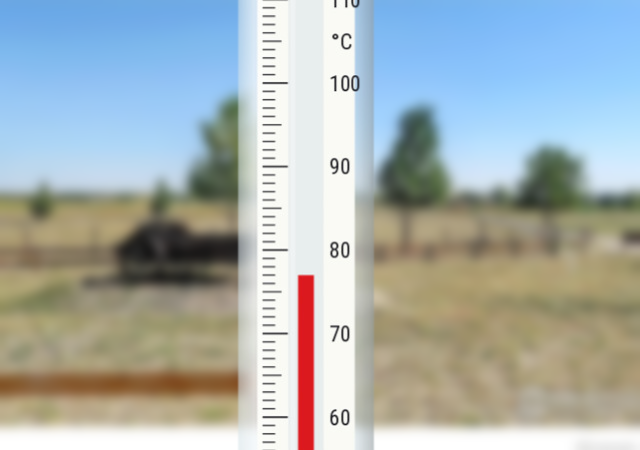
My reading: {"value": 77, "unit": "°C"}
